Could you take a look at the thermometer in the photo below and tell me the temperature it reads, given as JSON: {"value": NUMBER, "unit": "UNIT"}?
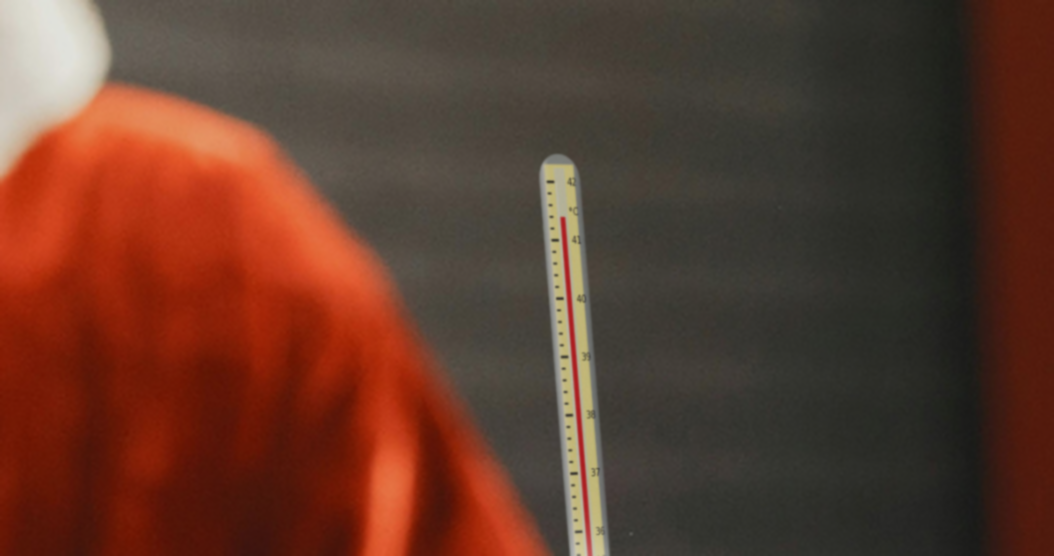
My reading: {"value": 41.4, "unit": "°C"}
